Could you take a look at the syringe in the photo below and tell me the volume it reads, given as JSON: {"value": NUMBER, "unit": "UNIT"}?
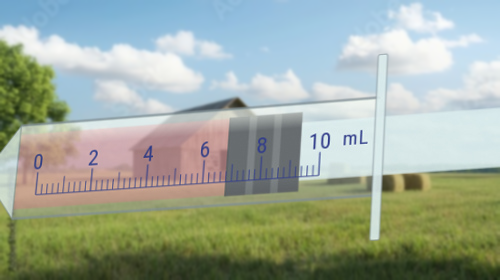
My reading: {"value": 6.8, "unit": "mL"}
